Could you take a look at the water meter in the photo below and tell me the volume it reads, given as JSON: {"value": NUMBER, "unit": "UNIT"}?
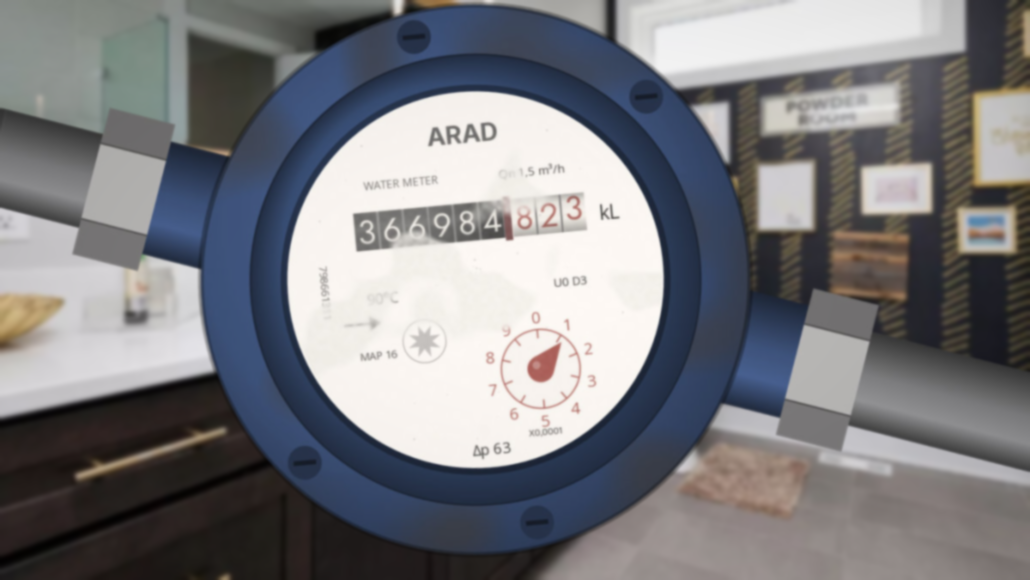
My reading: {"value": 366984.8231, "unit": "kL"}
